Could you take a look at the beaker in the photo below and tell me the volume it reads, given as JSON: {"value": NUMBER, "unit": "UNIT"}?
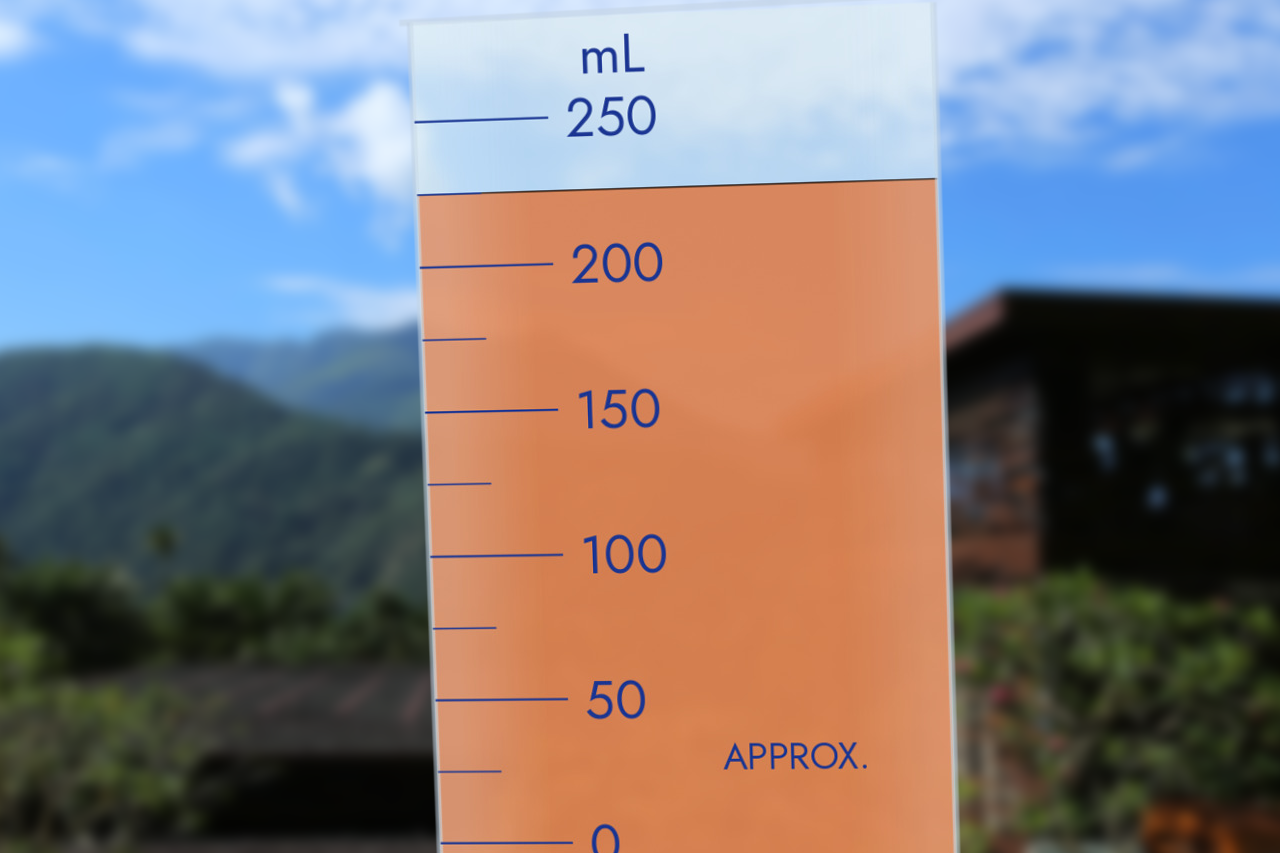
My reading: {"value": 225, "unit": "mL"}
